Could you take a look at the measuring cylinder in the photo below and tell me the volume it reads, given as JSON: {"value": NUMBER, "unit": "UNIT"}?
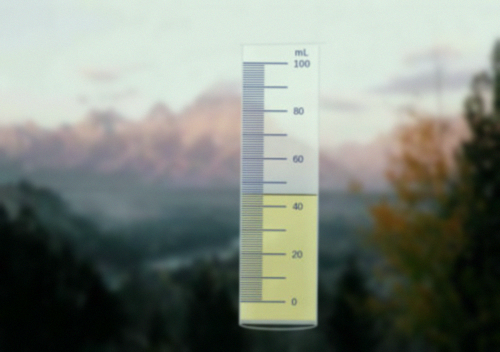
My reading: {"value": 45, "unit": "mL"}
